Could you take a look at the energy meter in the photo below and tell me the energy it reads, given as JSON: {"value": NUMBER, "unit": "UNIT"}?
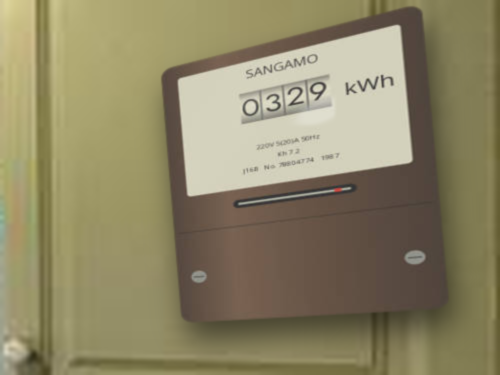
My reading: {"value": 329, "unit": "kWh"}
